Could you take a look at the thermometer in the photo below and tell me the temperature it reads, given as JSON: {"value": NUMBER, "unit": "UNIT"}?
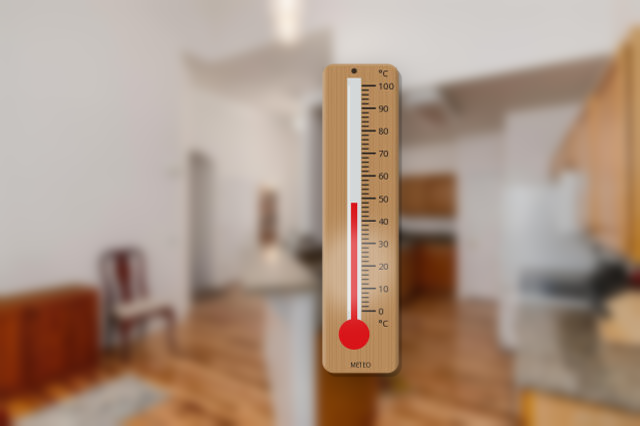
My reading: {"value": 48, "unit": "°C"}
